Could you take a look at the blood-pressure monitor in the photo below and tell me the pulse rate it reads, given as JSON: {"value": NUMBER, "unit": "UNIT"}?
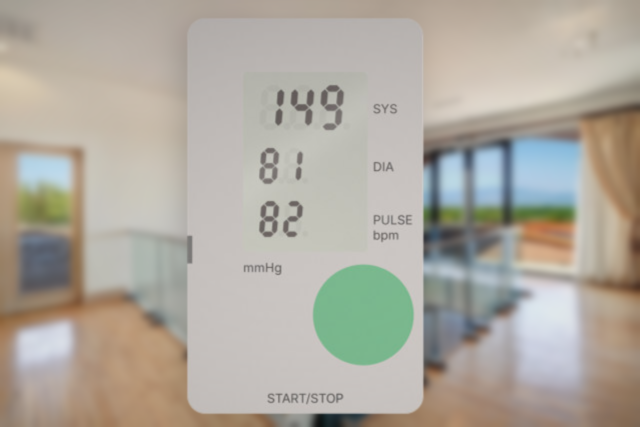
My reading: {"value": 82, "unit": "bpm"}
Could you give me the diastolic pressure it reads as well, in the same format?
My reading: {"value": 81, "unit": "mmHg"}
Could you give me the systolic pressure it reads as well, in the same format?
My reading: {"value": 149, "unit": "mmHg"}
